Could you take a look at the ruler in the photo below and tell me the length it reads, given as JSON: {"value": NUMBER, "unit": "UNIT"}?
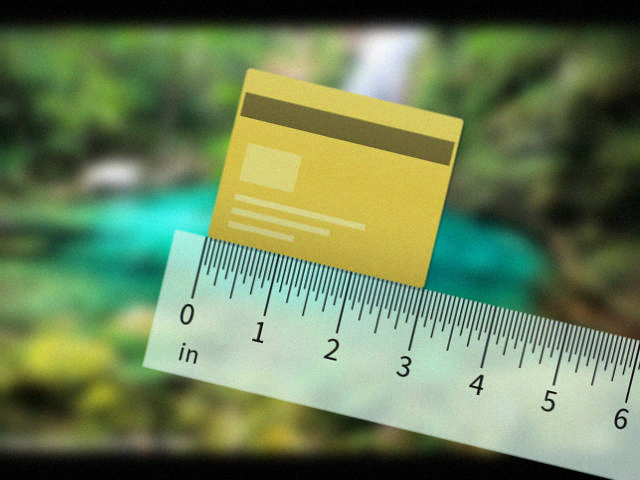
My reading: {"value": 3, "unit": "in"}
